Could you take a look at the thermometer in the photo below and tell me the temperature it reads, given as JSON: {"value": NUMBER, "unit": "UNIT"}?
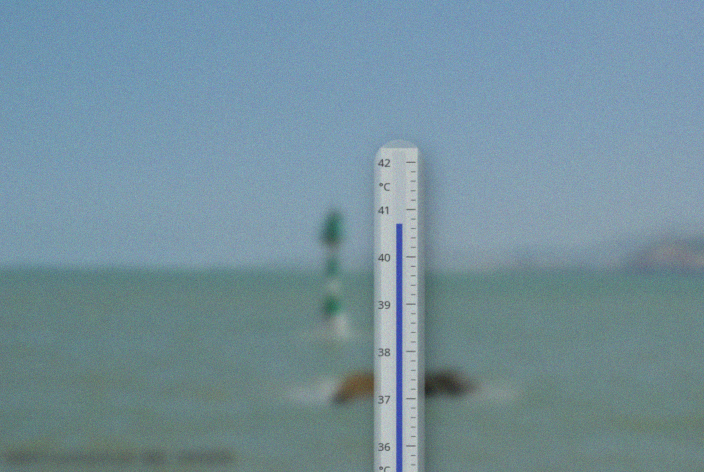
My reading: {"value": 40.7, "unit": "°C"}
